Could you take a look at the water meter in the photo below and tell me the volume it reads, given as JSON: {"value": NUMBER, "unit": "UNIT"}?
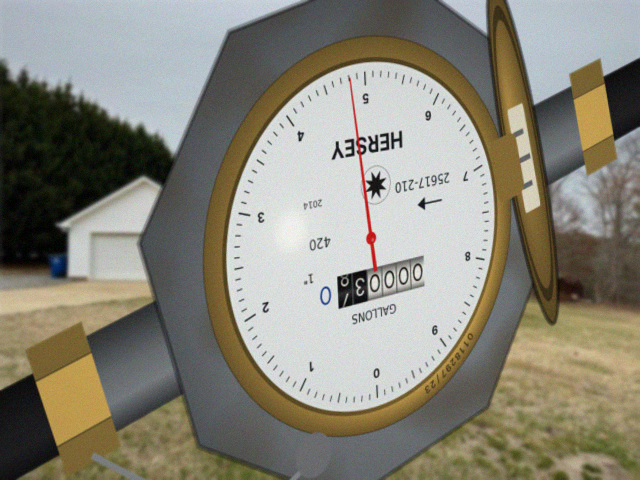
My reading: {"value": 374.8, "unit": "gal"}
